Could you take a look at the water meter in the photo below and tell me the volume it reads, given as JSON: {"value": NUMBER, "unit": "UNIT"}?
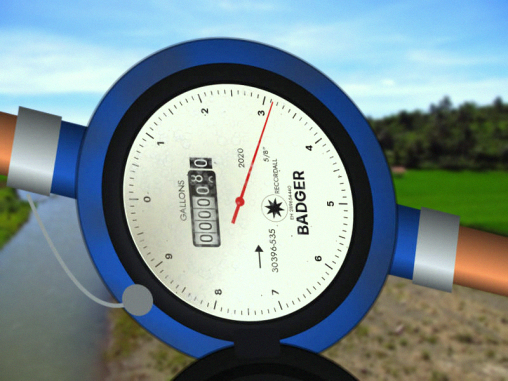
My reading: {"value": 83.1, "unit": "gal"}
